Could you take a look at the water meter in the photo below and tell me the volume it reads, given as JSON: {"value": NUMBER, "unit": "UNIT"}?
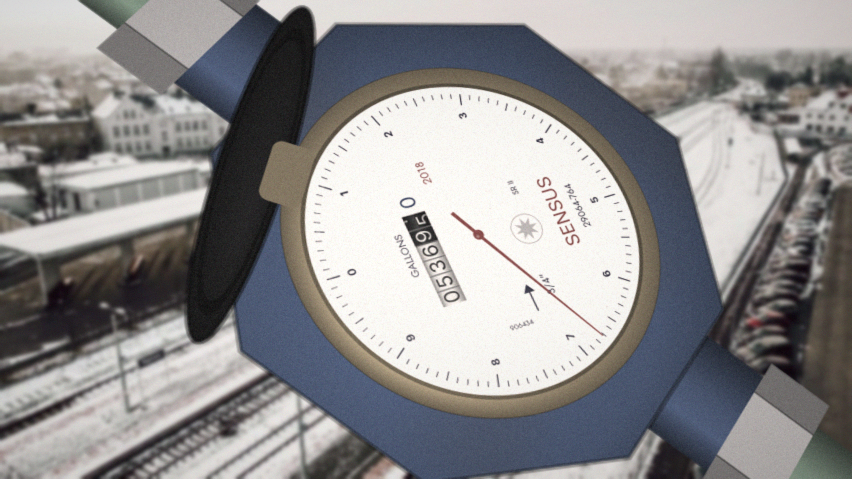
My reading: {"value": 536946.7, "unit": "gal"}
